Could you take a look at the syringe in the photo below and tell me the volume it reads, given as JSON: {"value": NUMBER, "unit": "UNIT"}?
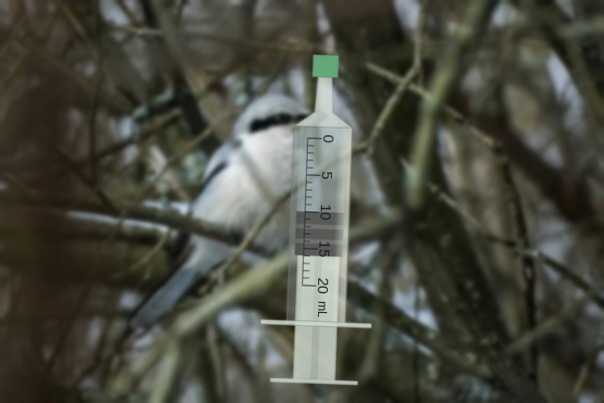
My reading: {"value": 10, "unit": "mL"}
